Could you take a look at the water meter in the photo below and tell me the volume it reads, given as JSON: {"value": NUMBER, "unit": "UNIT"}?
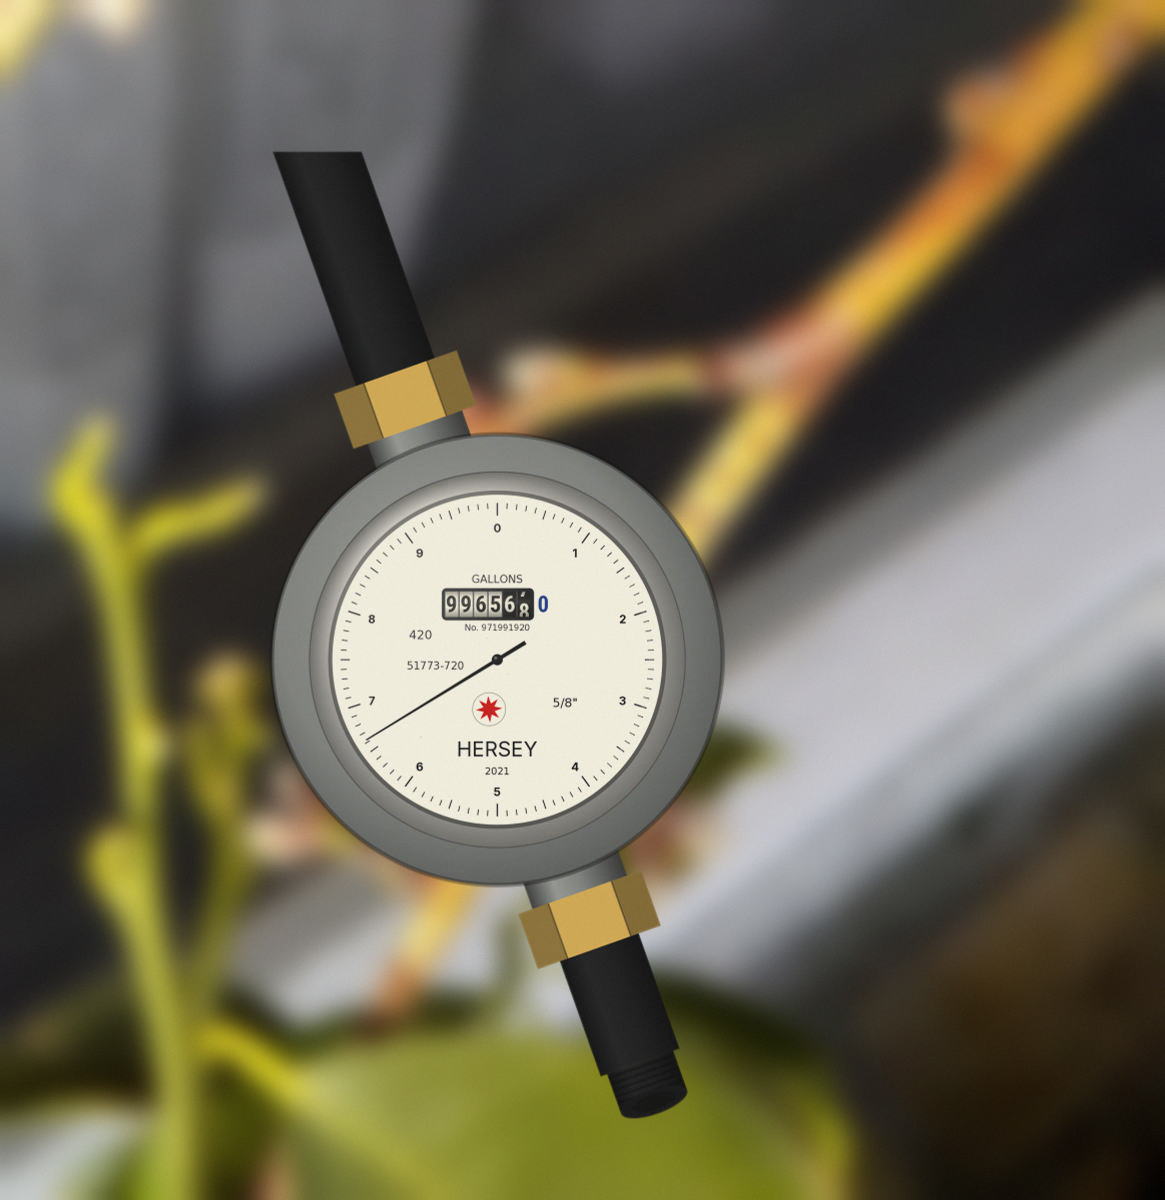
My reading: {"value": 9965676.6, "unit": "gal"}
